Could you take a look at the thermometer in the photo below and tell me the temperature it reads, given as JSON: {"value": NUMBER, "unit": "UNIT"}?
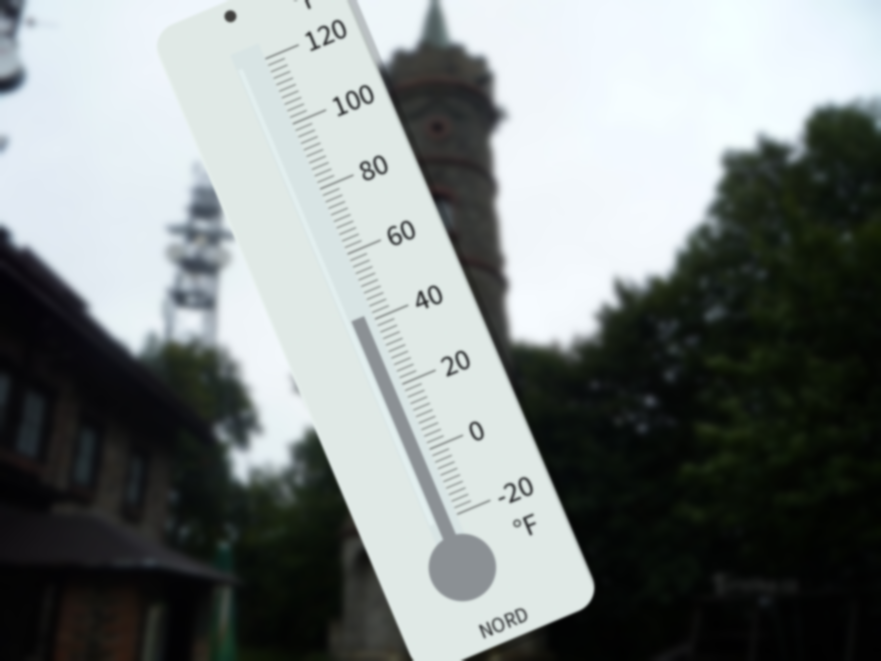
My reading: {"value": 42, "unit": "°F"}
